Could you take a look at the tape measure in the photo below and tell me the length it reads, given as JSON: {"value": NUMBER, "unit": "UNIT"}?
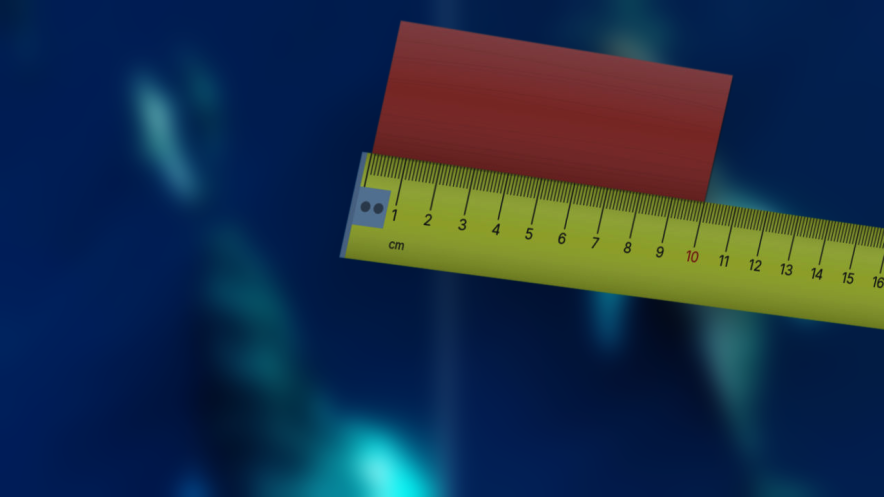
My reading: {"value": 10, "unit": "cm"}
